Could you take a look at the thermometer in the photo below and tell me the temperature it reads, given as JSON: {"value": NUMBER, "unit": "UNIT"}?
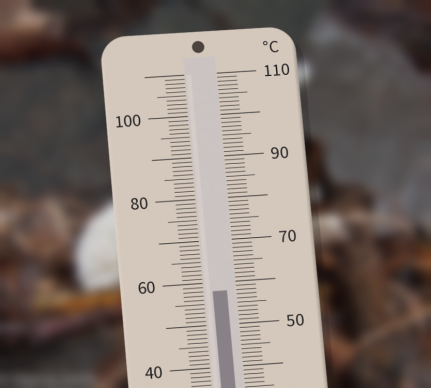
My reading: {"value": 58, "unit": "°C"}
